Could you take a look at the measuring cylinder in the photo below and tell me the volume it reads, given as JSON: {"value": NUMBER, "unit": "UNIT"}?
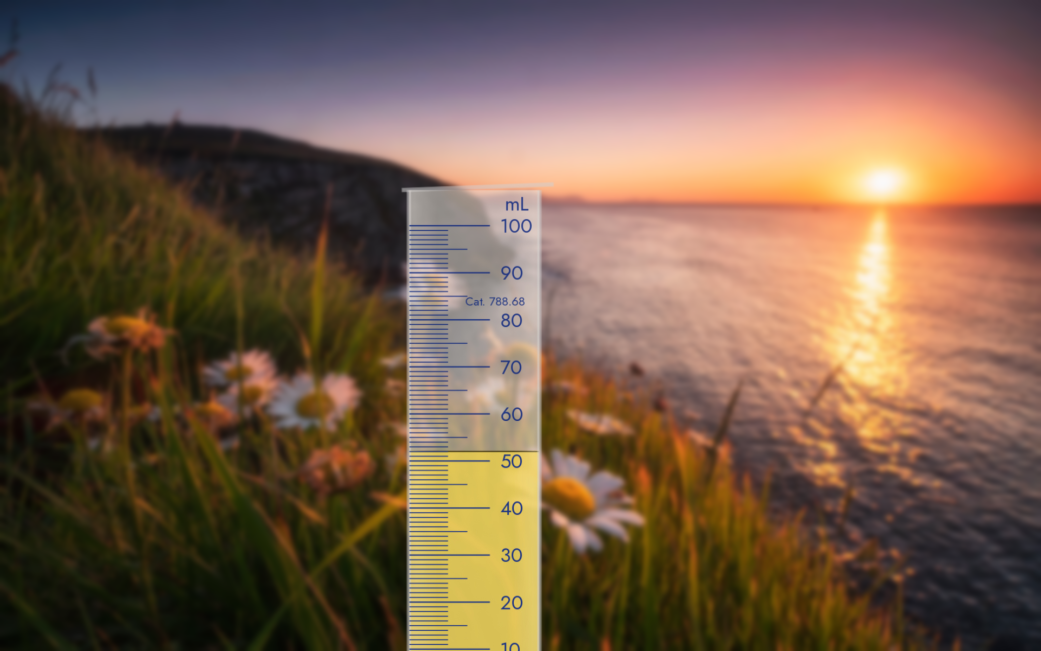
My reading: {"value": 52, "unit": "mL"}
